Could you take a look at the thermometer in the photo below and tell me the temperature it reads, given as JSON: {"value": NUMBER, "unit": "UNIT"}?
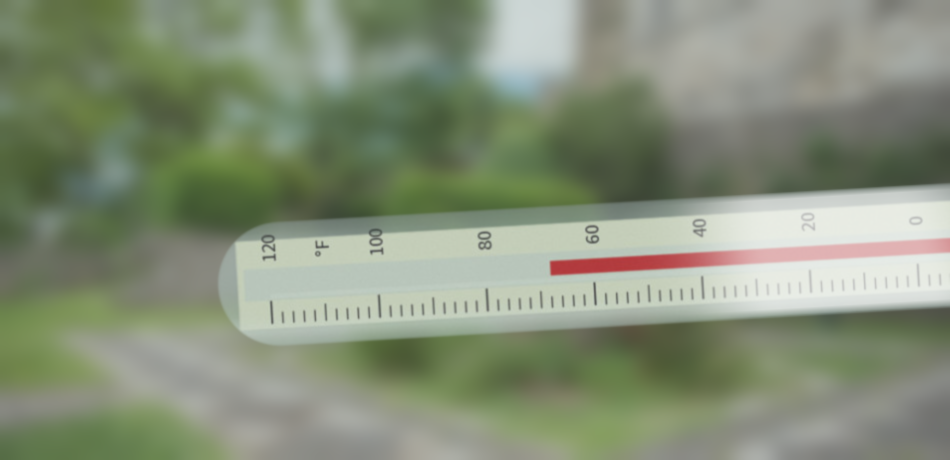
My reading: {"value": 68, "unit": "°F"}
